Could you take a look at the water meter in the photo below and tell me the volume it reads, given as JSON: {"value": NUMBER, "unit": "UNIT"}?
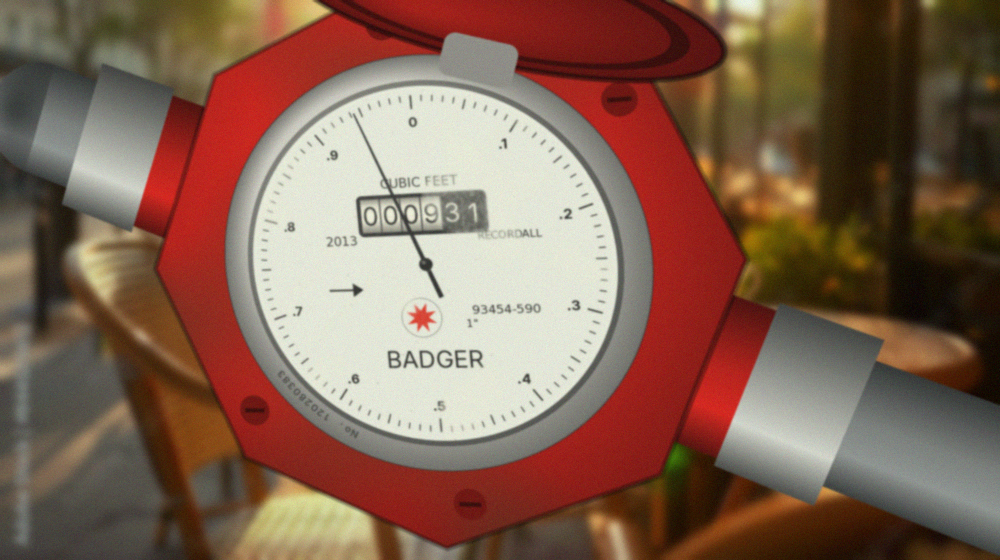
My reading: {"value": 930.94, "unit": "ft³"}
